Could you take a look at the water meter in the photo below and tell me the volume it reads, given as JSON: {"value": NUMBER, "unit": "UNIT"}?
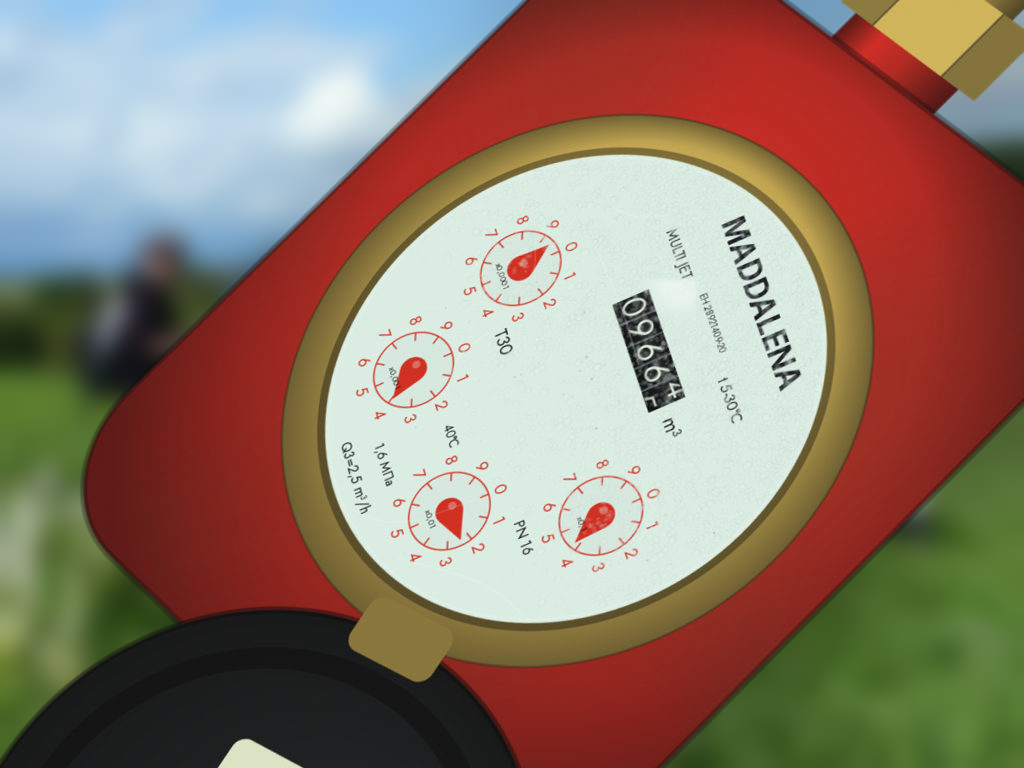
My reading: {"value": 9664.4239, "unit": "m³"}
